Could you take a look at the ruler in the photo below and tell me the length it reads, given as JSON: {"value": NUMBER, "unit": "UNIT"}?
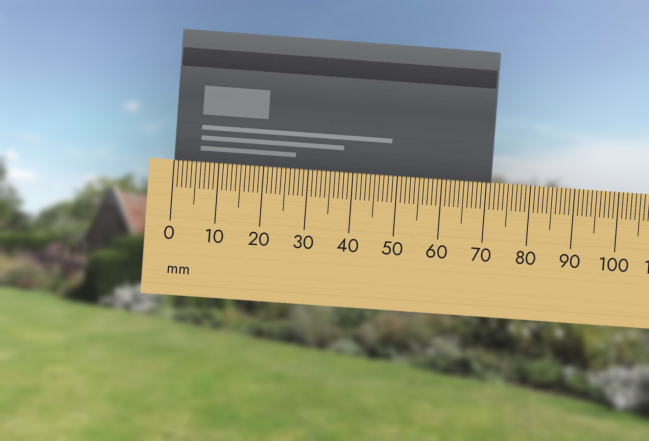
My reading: {"value": 71, "unit": "mm"}
